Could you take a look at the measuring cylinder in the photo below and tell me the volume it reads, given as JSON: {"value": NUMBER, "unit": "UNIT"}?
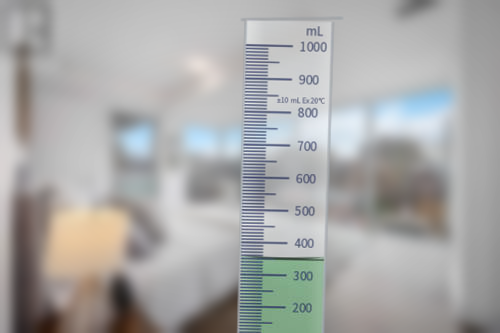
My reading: {"value": 350, "unit": "mL"}
